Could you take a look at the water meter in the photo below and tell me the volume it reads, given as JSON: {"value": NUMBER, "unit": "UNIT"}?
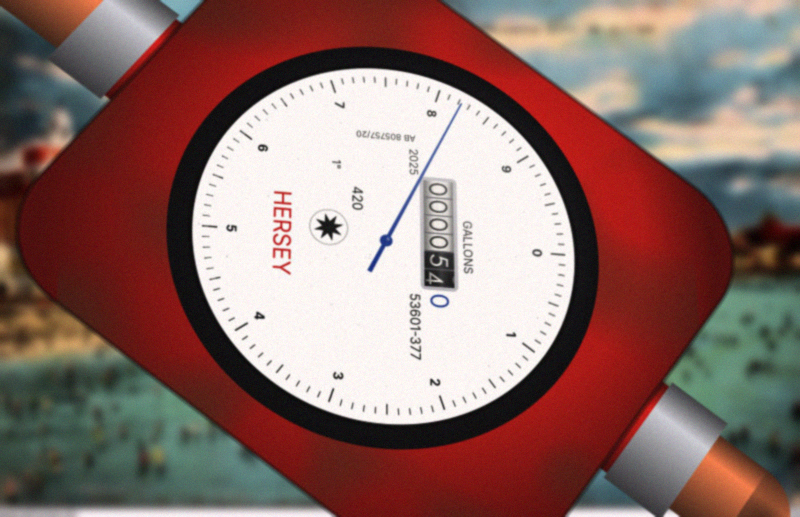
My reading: {"value": 538.2, "unit": "gal"}
